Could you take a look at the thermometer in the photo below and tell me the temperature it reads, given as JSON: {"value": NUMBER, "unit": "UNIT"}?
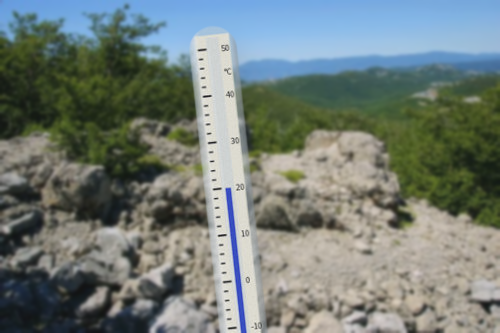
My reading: {"value": 20, "unit": "°C"}
